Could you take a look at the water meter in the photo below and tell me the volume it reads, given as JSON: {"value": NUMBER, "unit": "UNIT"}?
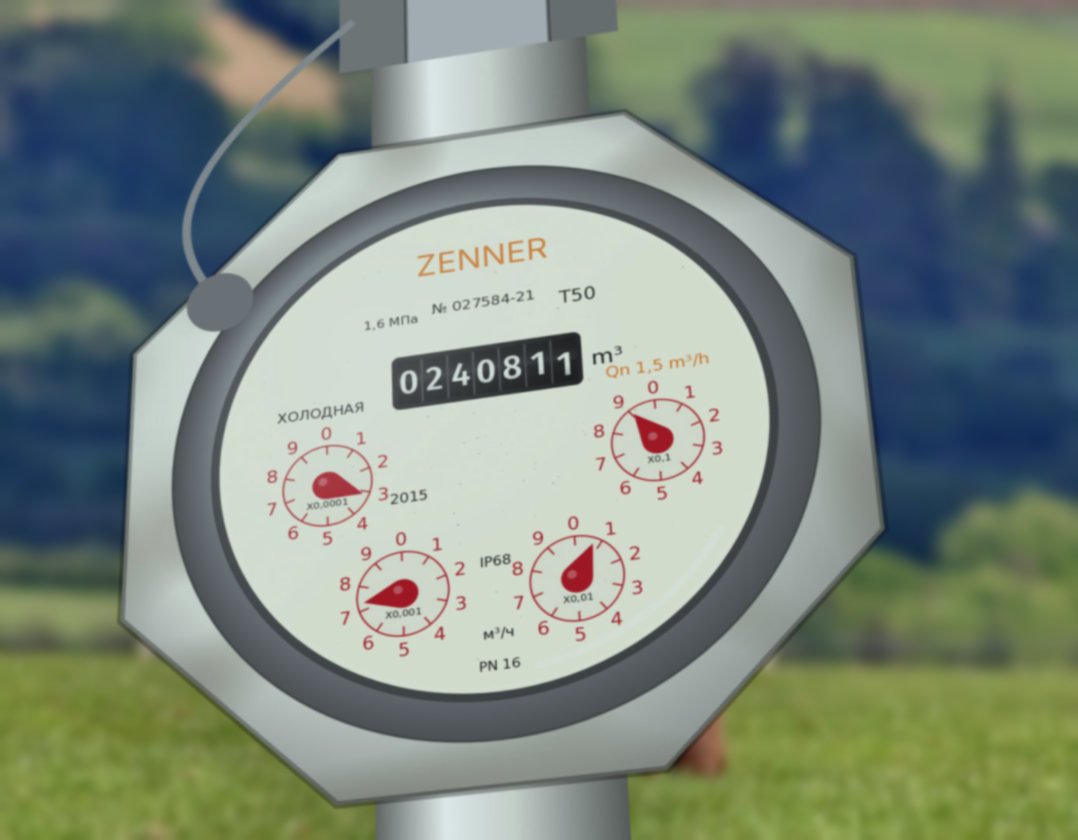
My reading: {"value": 240810.9073, "unit": "m³"}
